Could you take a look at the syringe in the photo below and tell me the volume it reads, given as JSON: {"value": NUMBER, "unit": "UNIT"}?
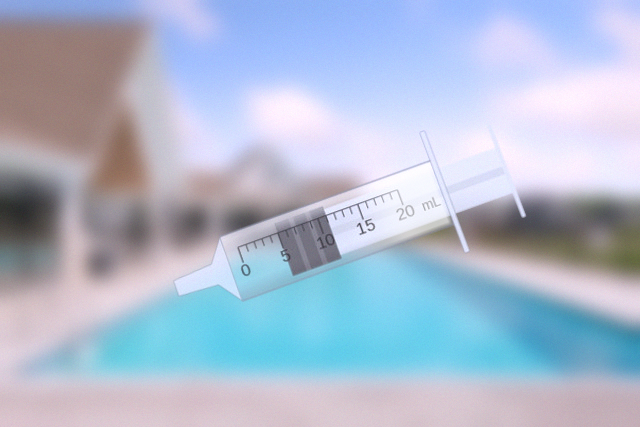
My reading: {"value": 5, "unit": "mL"}
